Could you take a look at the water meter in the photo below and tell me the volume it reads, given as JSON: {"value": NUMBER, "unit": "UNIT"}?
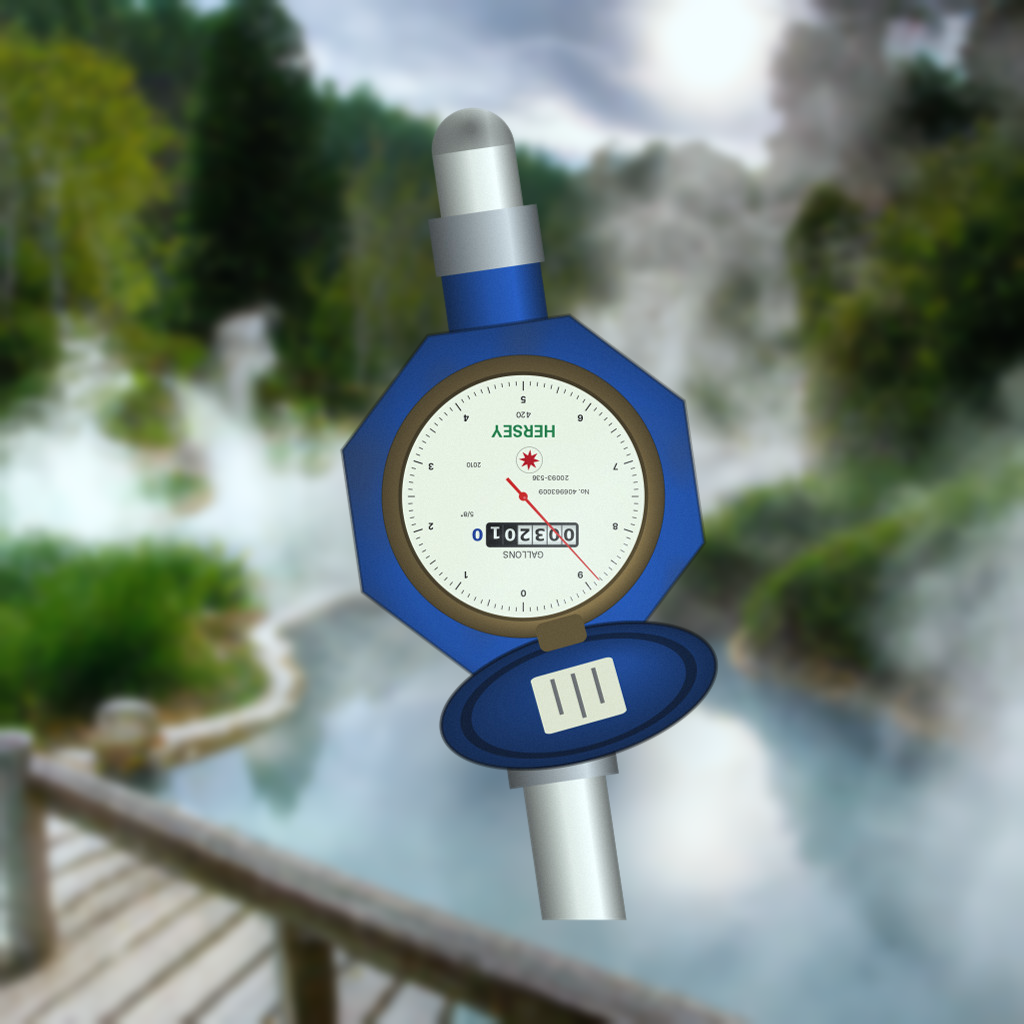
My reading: {"value": 32008.8, "unit": "gal"}
